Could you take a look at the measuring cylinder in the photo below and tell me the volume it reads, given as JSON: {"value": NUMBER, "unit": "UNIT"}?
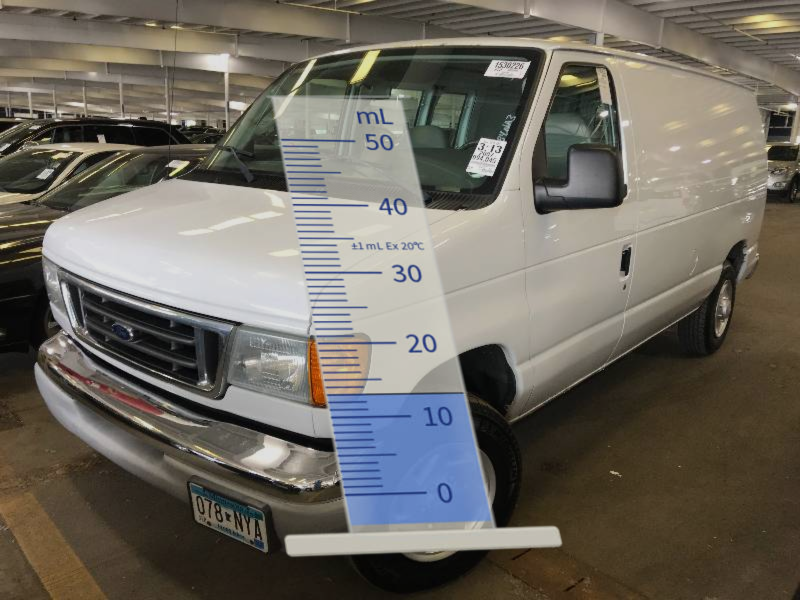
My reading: {"value": 13, "unit": "mL"}
